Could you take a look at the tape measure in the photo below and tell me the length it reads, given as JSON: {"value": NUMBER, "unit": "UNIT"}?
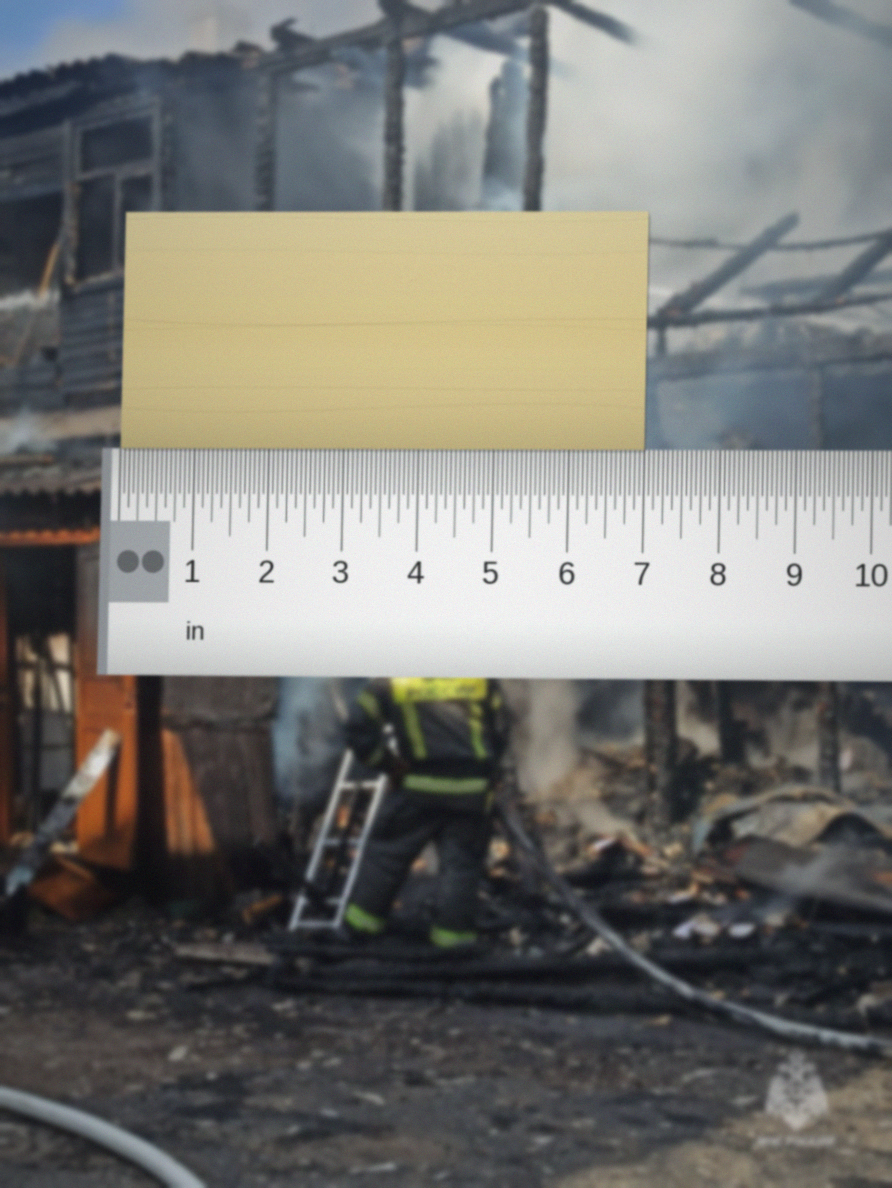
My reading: {"value": 7, "unit": "in"}
